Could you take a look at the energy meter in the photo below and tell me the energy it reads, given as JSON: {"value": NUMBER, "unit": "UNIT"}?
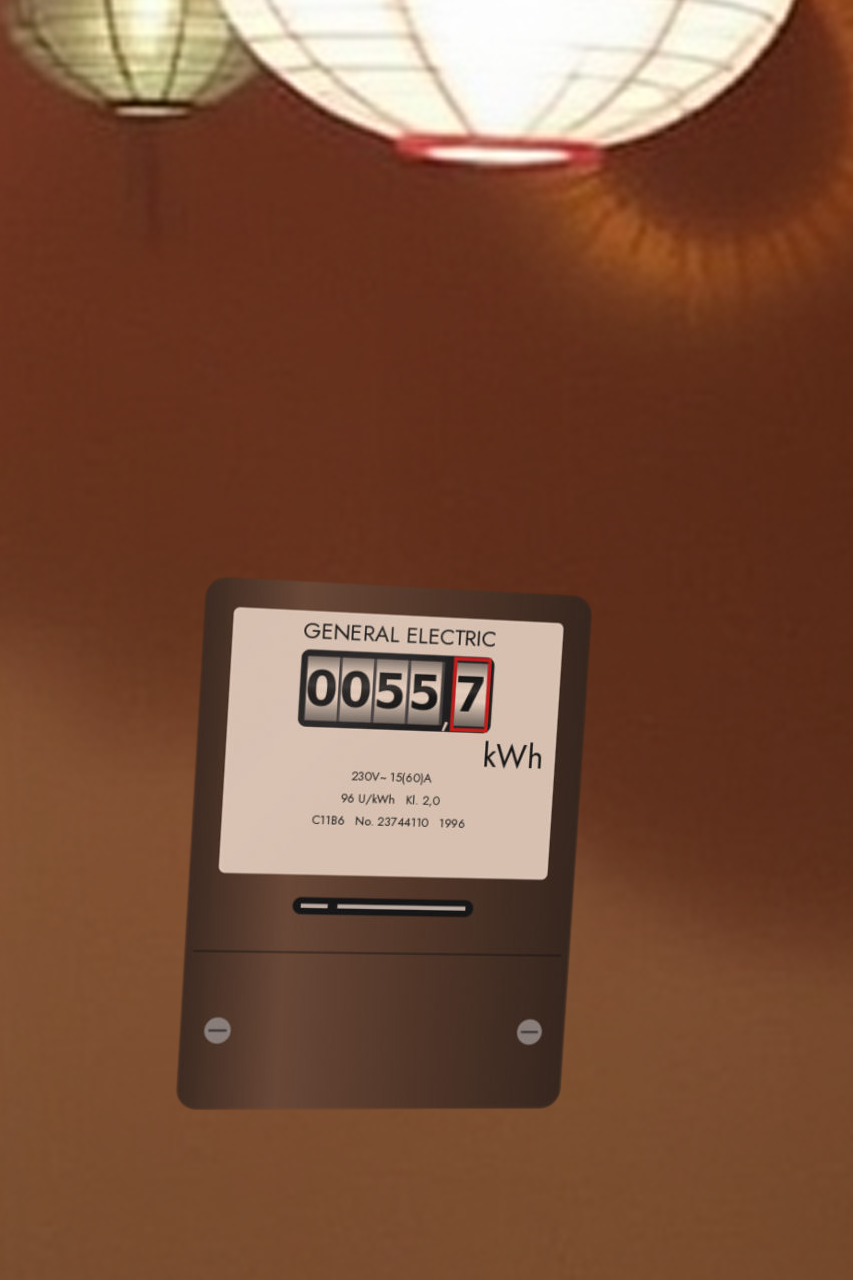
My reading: {"value": 55.7, "unit": "kWh"}
